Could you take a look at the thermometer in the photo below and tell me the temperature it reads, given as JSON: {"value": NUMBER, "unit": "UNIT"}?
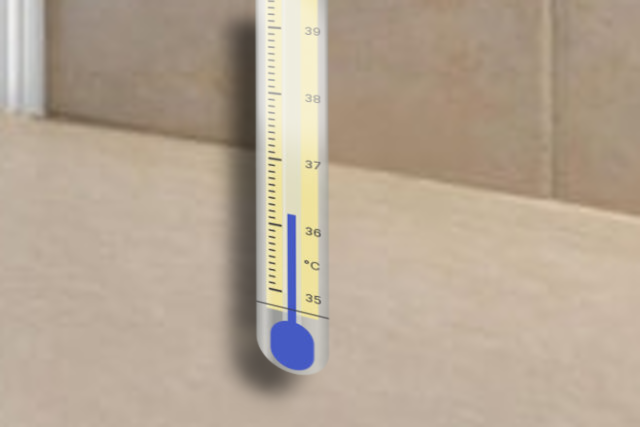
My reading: {"value": 36.2, "unit": "°C"}
